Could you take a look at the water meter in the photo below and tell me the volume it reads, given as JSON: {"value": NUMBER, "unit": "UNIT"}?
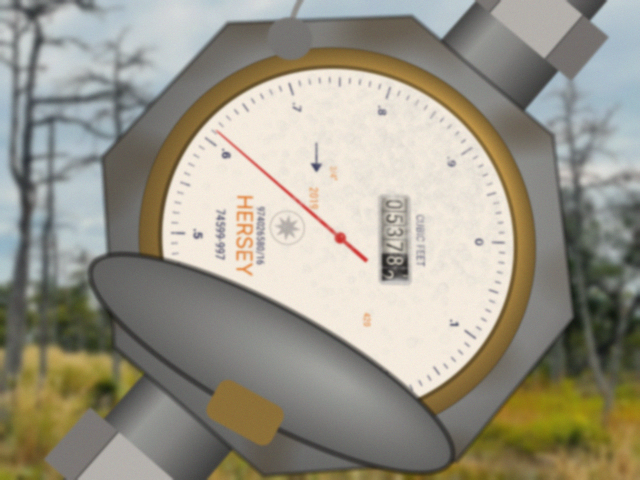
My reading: {"value": 53781.61, "unit": "ft³"}
